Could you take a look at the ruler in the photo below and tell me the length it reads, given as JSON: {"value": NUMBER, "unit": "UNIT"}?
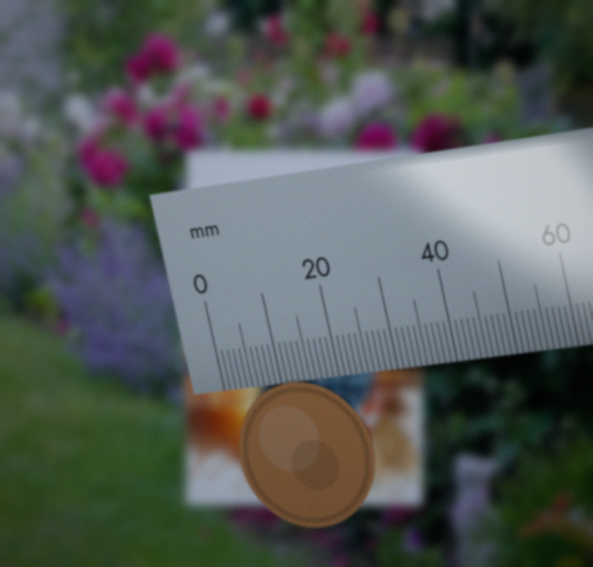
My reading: {"value": 23, "unit": "mm"}
